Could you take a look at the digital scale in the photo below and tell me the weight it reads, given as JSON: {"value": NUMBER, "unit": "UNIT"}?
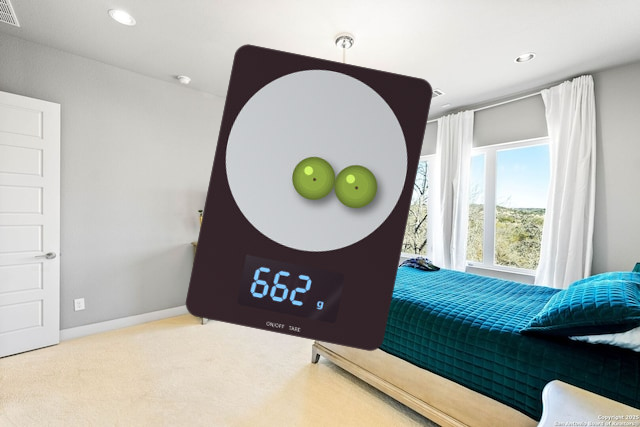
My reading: {"value": 662, "unit": "g"}
